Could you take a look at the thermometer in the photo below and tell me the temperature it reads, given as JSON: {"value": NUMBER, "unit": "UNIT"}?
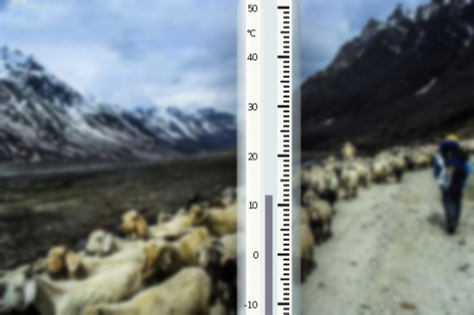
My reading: {"value": 12, "unit": "°C"}
